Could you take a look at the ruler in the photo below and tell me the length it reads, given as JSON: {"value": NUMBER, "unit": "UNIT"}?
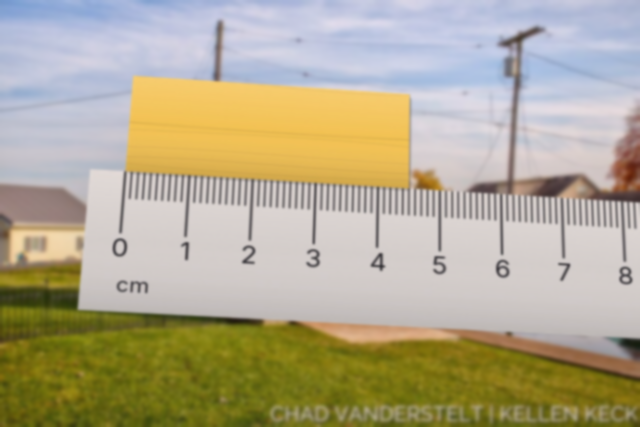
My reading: {"value": 4.5, "unit": "cm"}
